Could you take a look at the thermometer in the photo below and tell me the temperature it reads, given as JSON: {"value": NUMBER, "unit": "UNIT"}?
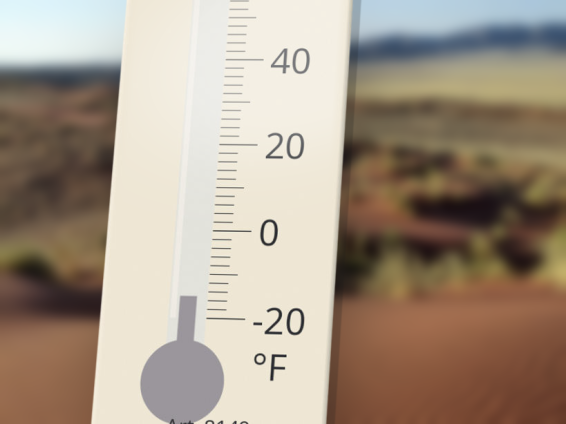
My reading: {"value": -15, "unit": "°F"}
